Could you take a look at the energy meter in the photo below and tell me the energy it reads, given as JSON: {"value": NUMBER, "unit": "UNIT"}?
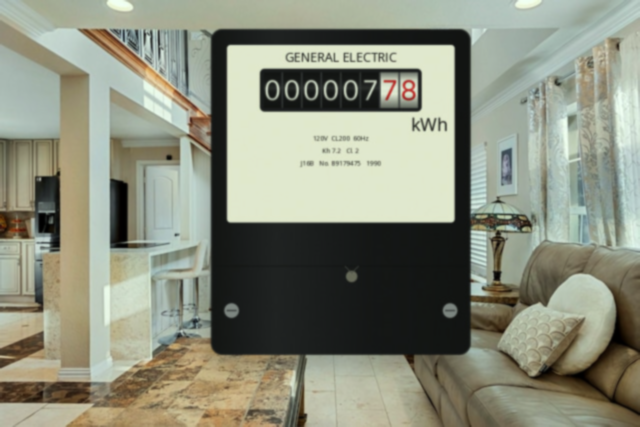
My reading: {"value": 7.78, "unit": "kWh"}
